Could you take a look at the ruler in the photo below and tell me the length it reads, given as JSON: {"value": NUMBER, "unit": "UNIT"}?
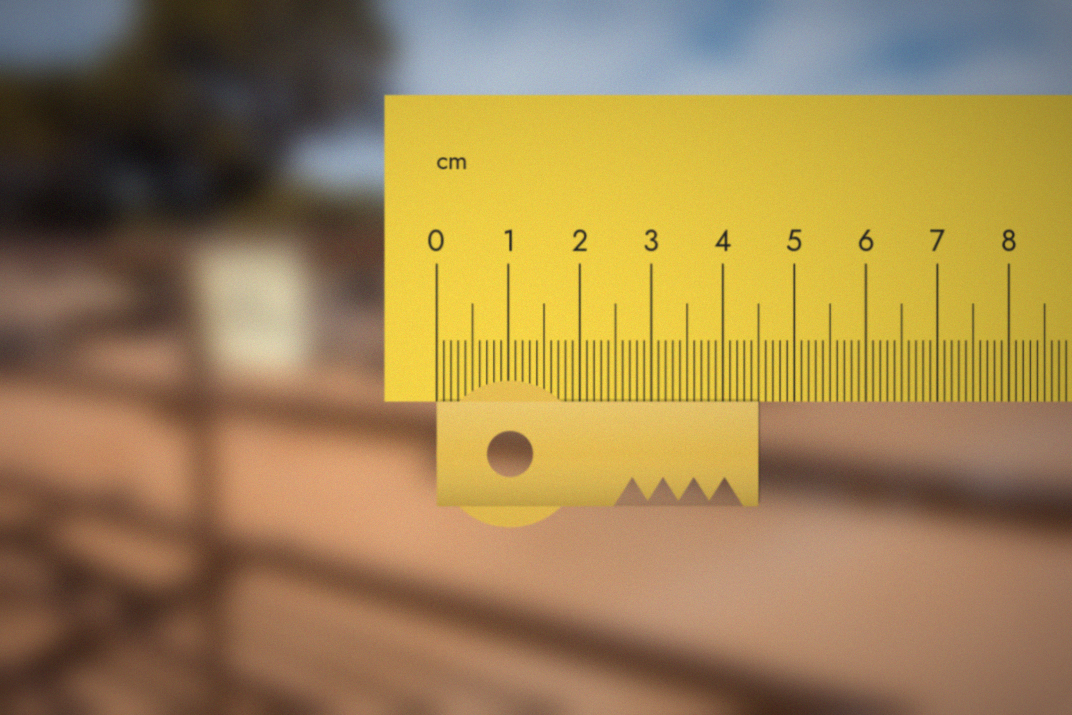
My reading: {"value": 4.5, "unit": "cm"}
